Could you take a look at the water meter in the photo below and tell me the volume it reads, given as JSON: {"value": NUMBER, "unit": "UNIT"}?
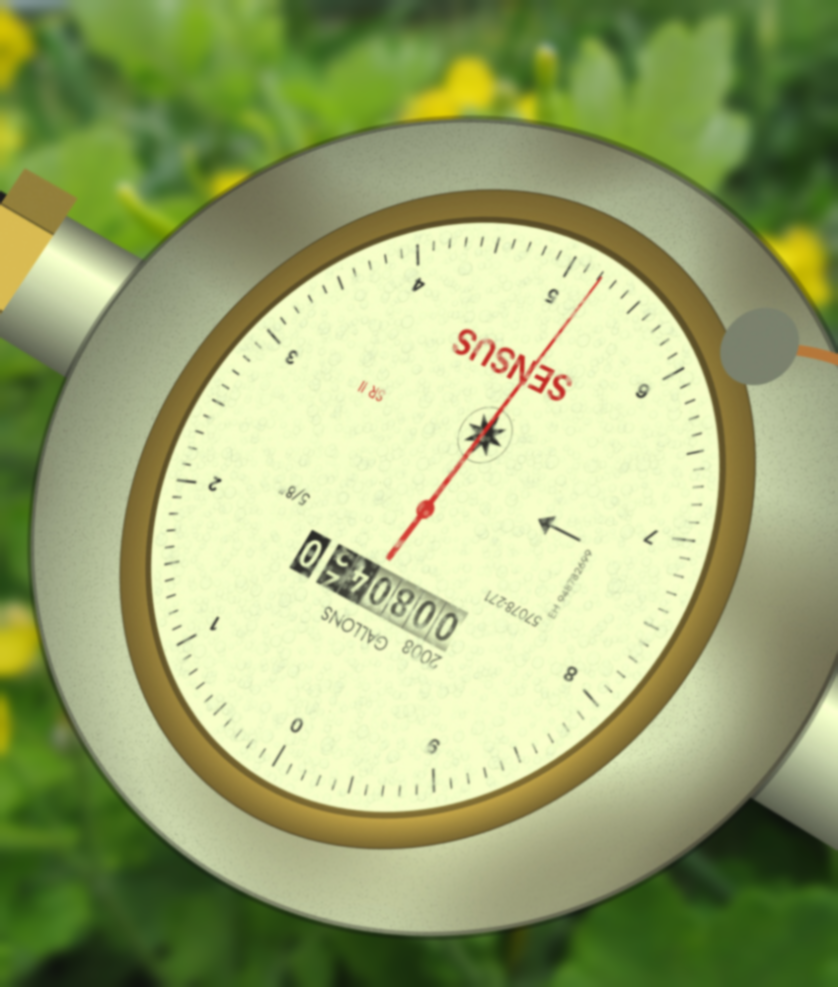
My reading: {"value": 80425.2, "unit": "gal"}
